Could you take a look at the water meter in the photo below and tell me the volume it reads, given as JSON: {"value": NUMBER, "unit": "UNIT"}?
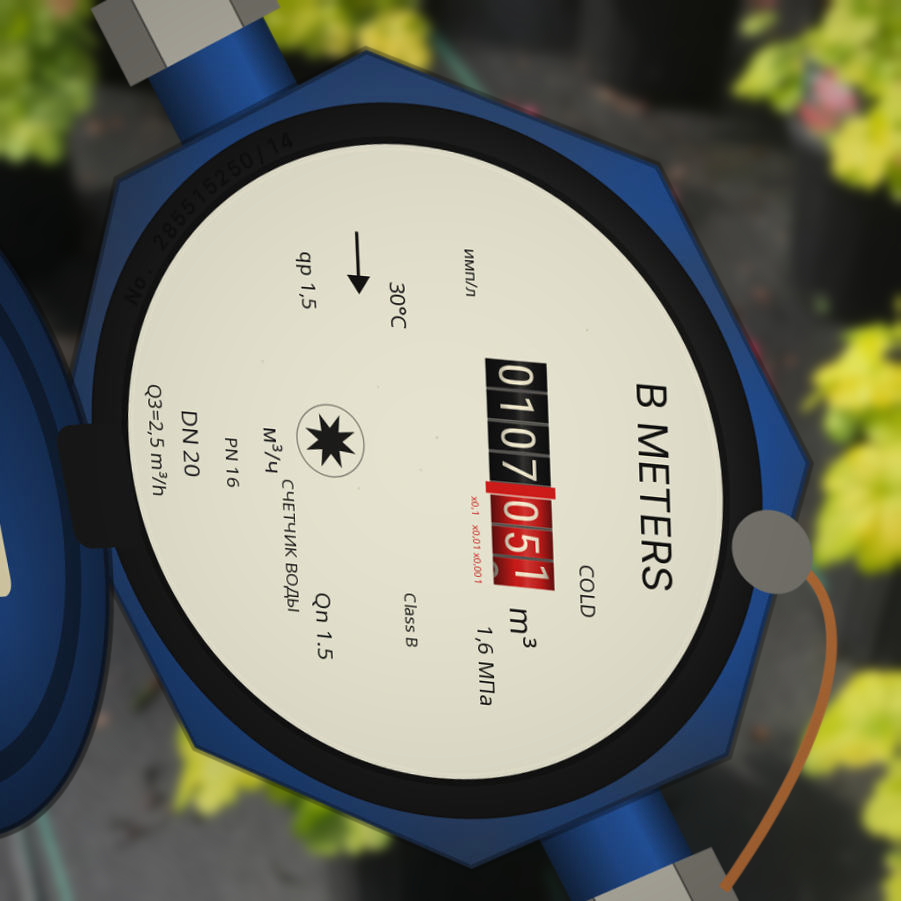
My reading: {"value": 107.051, "unit": "m³"}
